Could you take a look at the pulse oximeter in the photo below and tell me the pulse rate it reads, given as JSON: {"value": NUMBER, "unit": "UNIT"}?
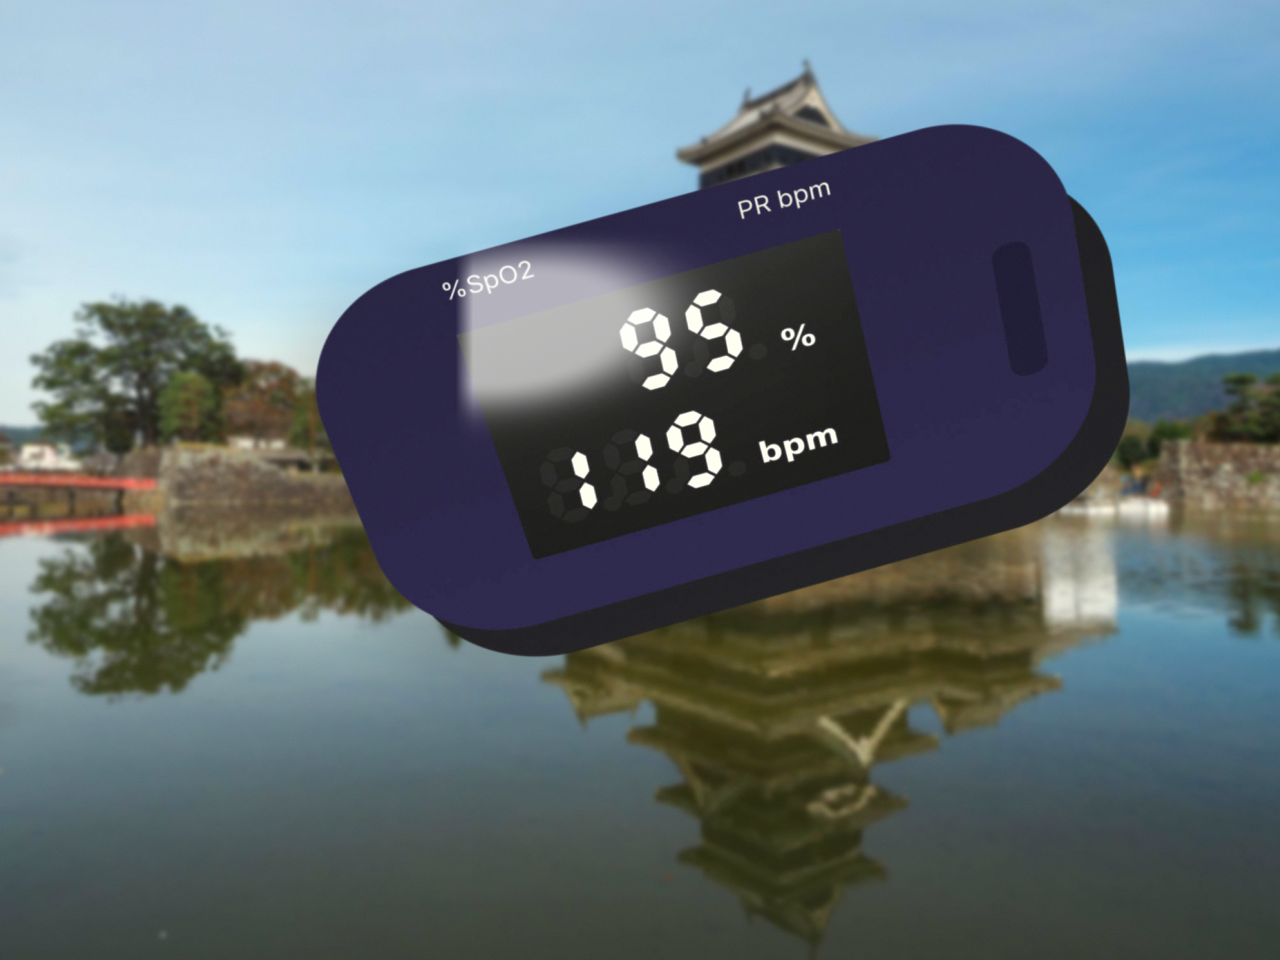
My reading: {"value": 119, "unit": "bpm"}
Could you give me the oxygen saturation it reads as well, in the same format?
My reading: {"value": 95, "unit": "%"}
